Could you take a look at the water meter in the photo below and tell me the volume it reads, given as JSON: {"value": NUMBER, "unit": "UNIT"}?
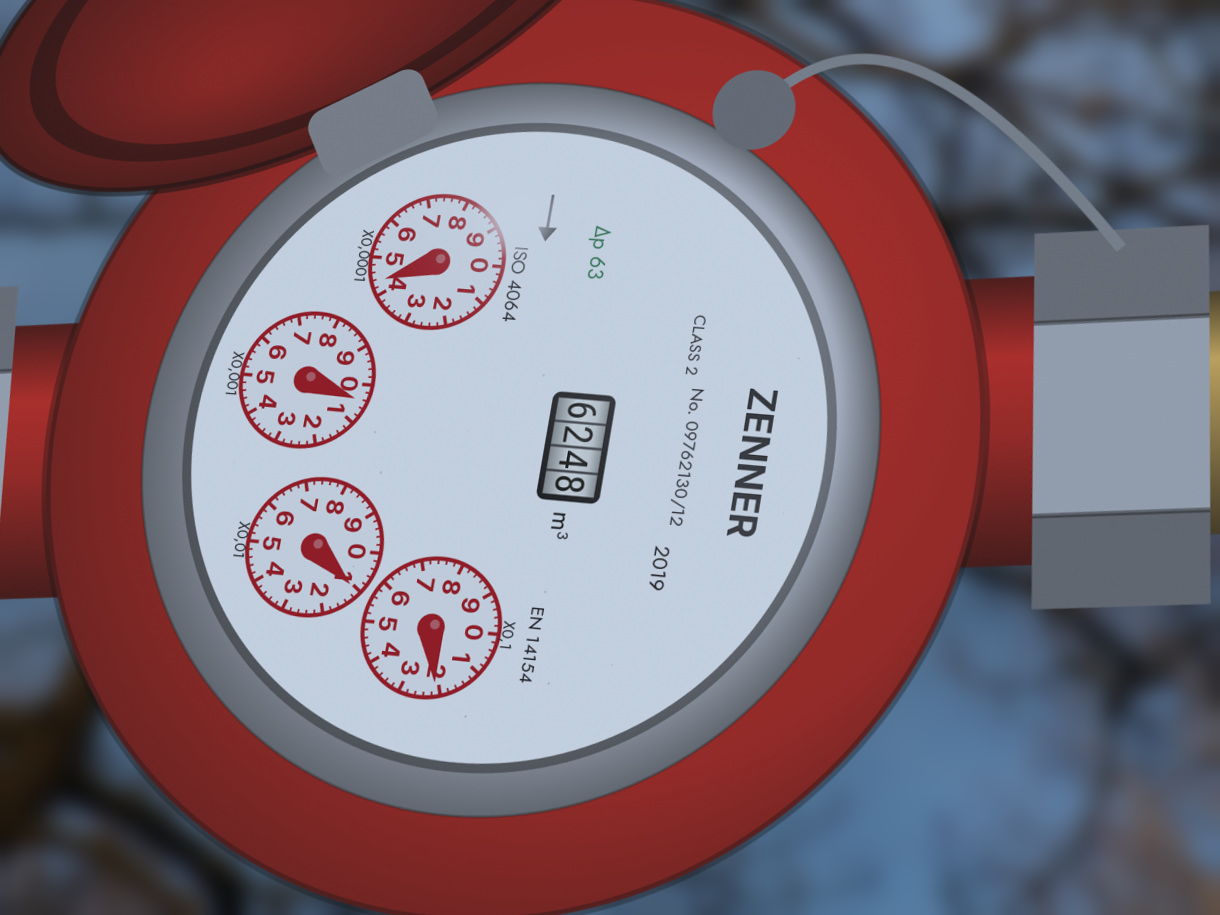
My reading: {"value": 6248.2104, "unit": "m³"}
